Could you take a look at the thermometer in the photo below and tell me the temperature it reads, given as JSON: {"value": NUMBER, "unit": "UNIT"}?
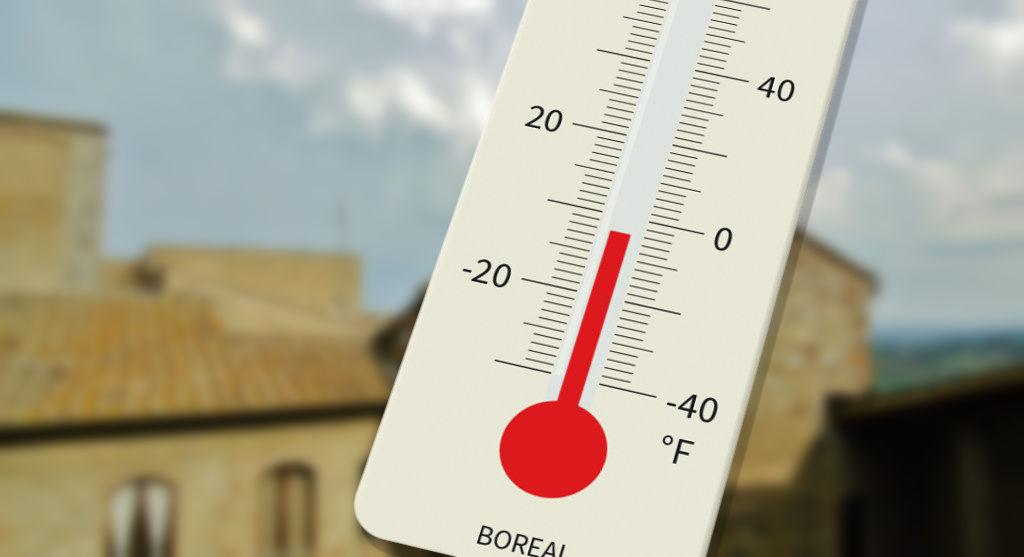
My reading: {"value": -4, "unit": "°F"}
